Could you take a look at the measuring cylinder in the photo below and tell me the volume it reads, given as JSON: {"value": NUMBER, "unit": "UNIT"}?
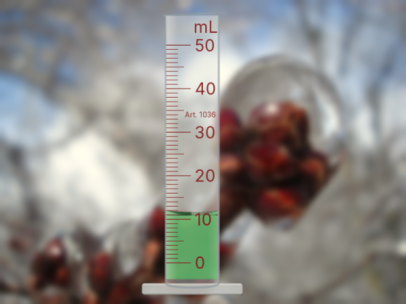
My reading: {"value": 11, "unit": "mL"}
